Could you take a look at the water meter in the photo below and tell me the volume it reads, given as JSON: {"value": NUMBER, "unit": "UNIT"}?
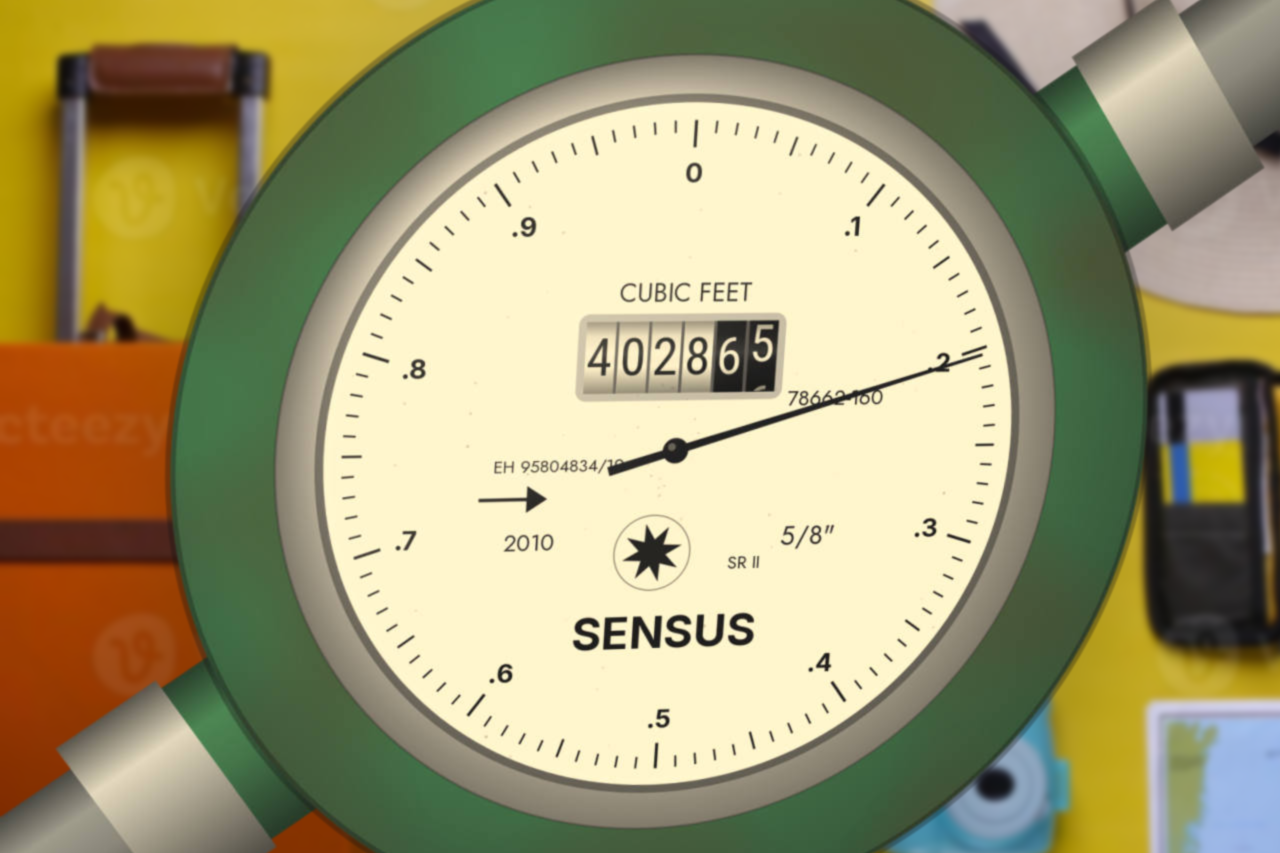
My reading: {"value": 402865.20, "unit": "ft³"}
